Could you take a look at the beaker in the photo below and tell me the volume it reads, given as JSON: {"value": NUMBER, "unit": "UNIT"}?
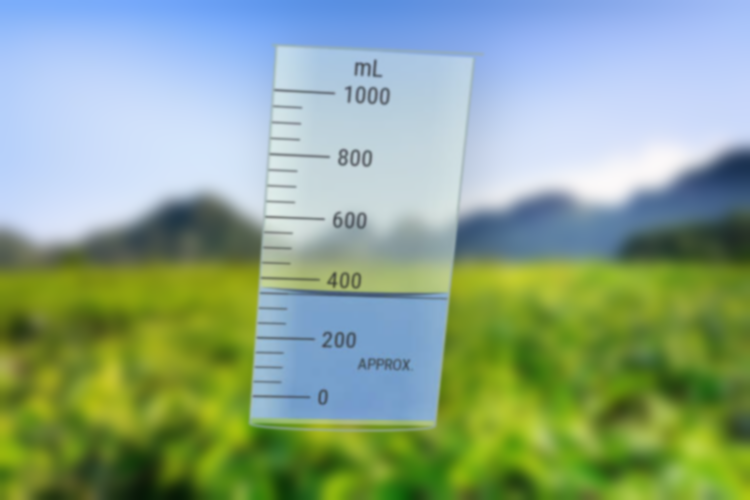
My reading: {"value": 350, "unit": "mL"}
